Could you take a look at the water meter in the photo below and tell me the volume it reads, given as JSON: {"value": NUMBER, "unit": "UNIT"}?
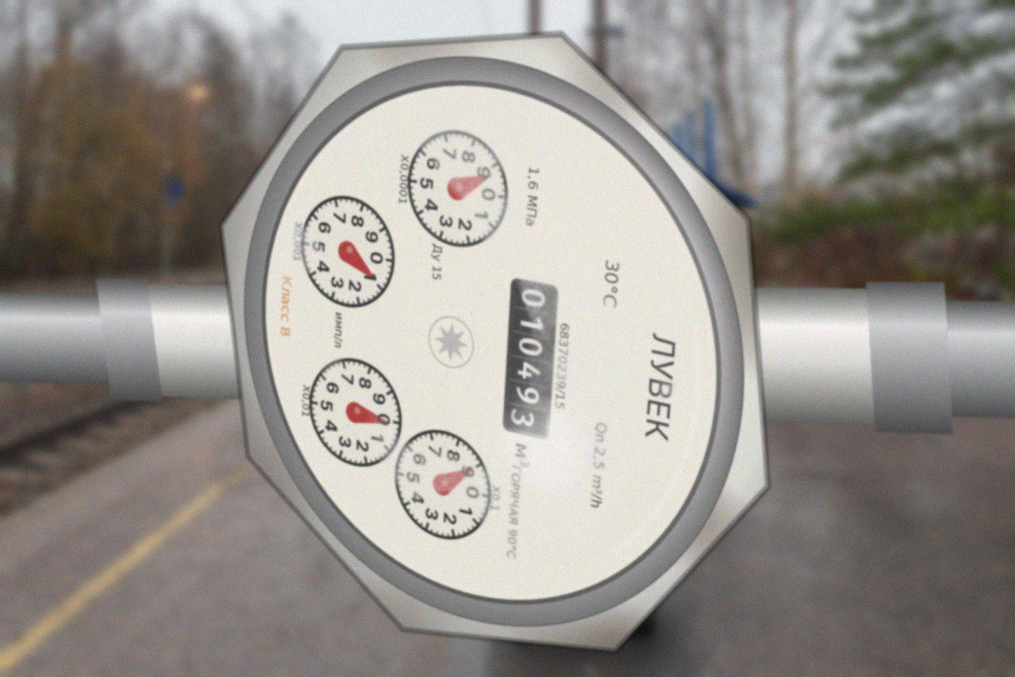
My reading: {"value": 10492.9009, "unit": "m³"}
